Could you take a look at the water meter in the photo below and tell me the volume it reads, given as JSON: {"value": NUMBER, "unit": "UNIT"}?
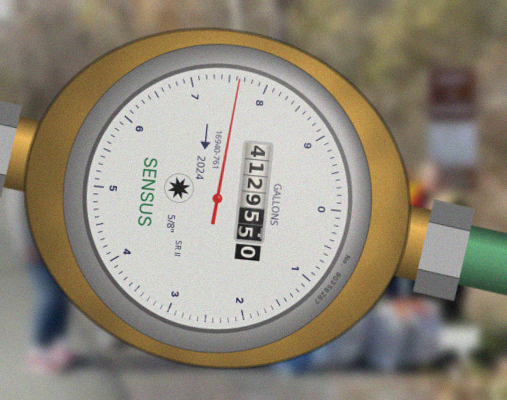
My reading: {"value": 4129547.6, "unit": "gal"}
